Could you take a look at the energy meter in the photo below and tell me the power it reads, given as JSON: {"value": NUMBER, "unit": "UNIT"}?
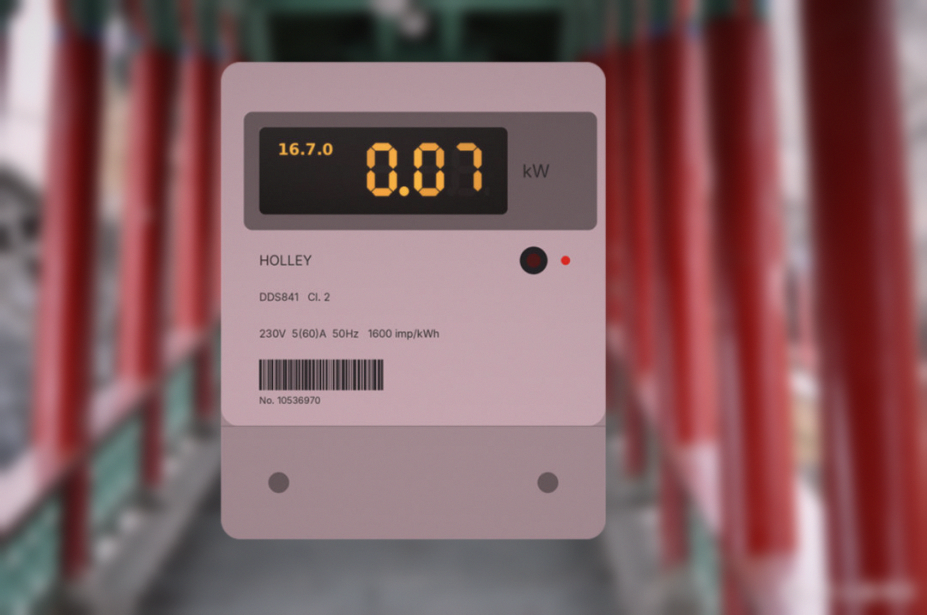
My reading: {"value": 0.07, "unit": "kW"}
